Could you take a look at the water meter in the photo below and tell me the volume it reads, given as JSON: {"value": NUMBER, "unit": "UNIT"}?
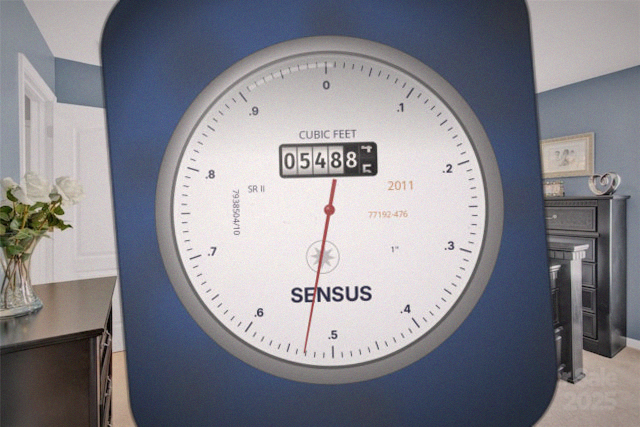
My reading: {"value": 54884.53, "unit": "ft³"}
